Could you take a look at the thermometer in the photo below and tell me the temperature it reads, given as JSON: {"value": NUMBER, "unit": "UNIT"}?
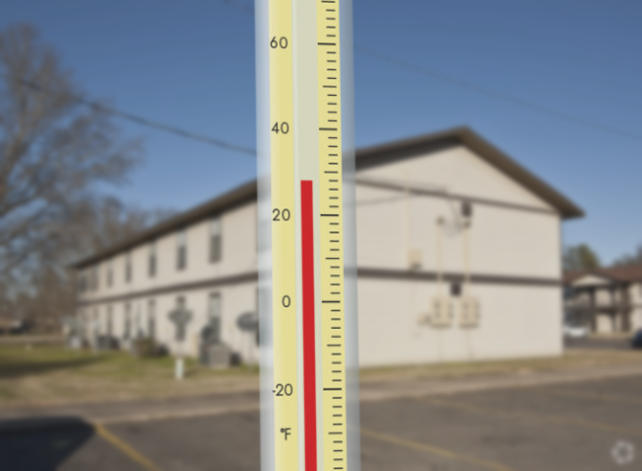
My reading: {"value": 28, "unit": "°F"}
